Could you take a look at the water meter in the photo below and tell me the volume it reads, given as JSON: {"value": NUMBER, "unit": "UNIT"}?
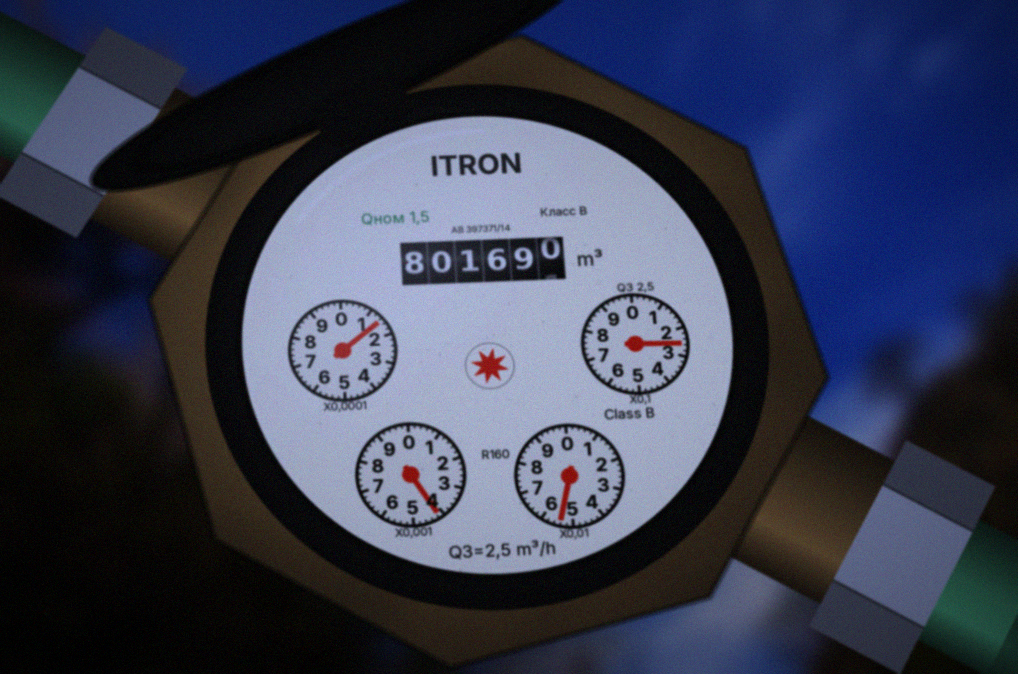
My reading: {"value": 801690.2541, "unit": "m³"}
